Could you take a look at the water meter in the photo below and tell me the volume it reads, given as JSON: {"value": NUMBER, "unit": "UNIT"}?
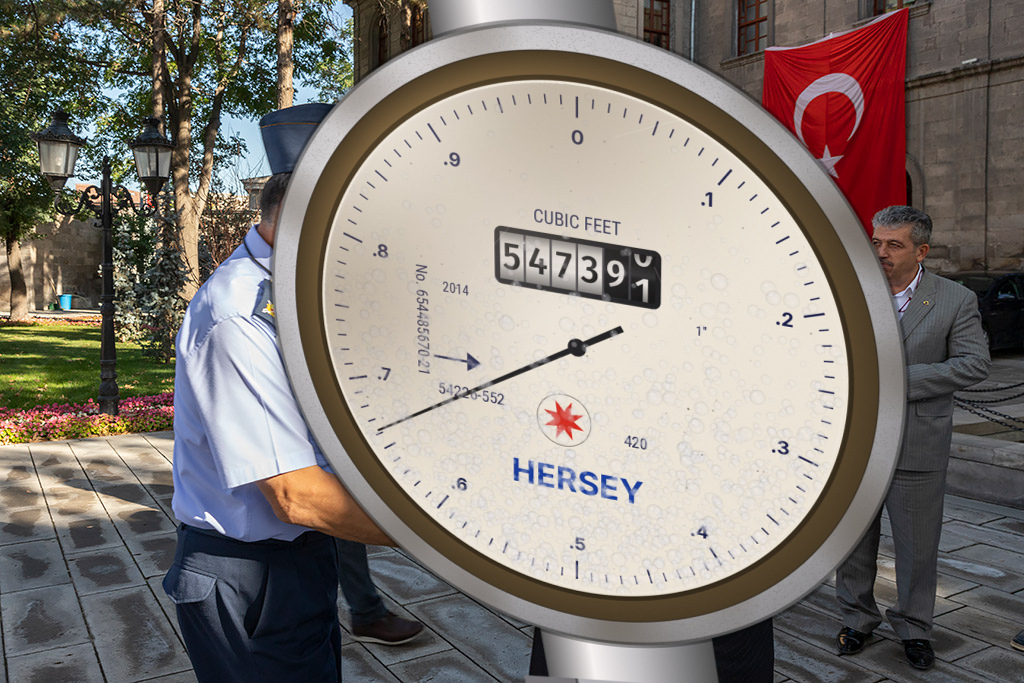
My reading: {"value": 547390.66, "unit": "ft³"}
